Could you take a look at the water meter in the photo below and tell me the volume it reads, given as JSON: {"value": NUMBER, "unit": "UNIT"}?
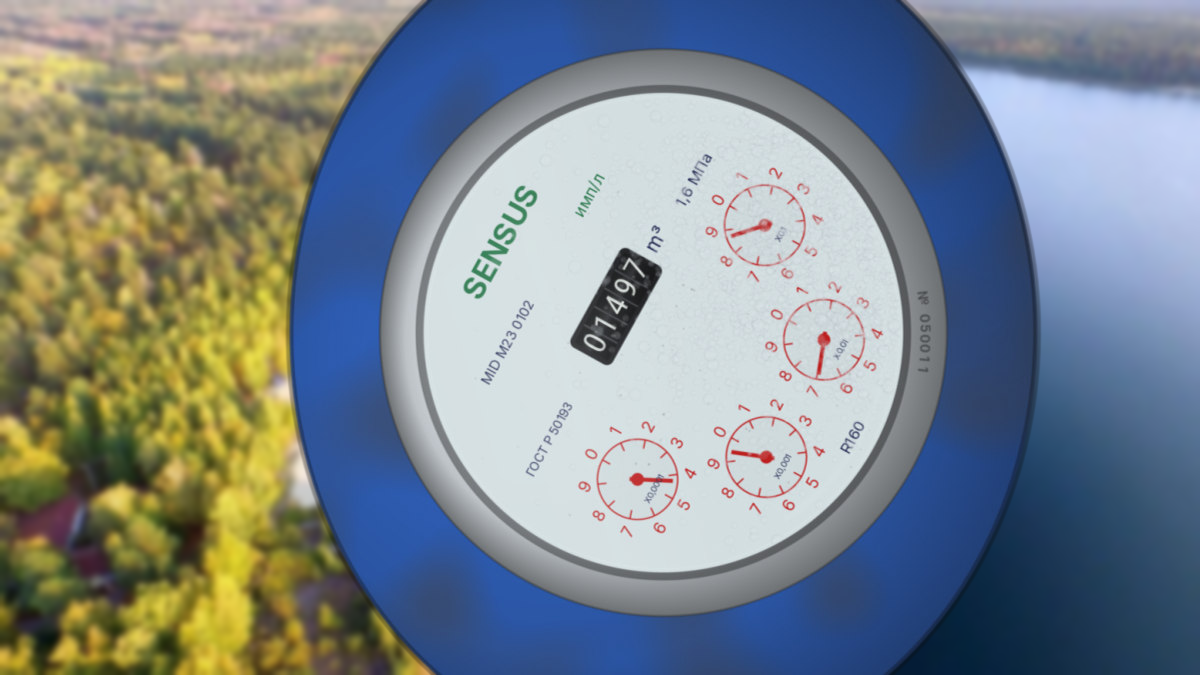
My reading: {"value": 1497.8694, "unit": "m³"}
